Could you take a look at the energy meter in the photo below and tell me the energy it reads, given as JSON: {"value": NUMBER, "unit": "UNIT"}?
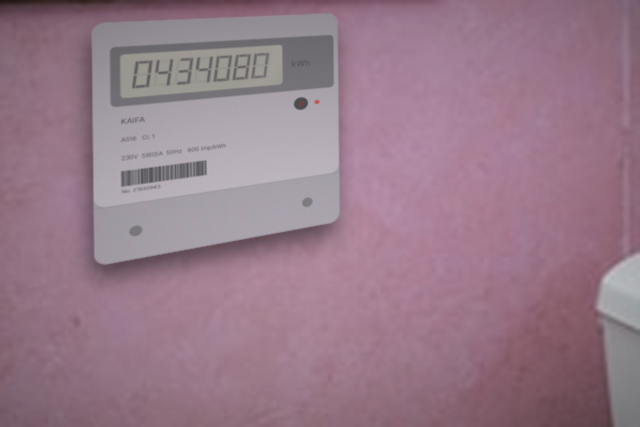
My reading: {"value": 434080, "unit": "kWh"}
